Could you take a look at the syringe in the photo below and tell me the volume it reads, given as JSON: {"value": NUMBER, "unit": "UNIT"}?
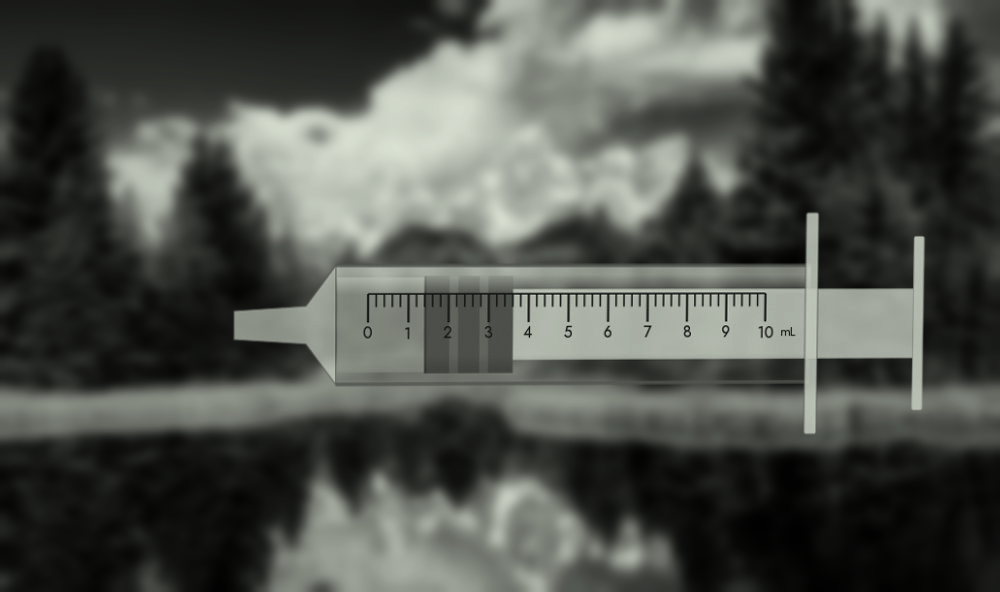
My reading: {"value": 1.4, "unit": "mL"}
